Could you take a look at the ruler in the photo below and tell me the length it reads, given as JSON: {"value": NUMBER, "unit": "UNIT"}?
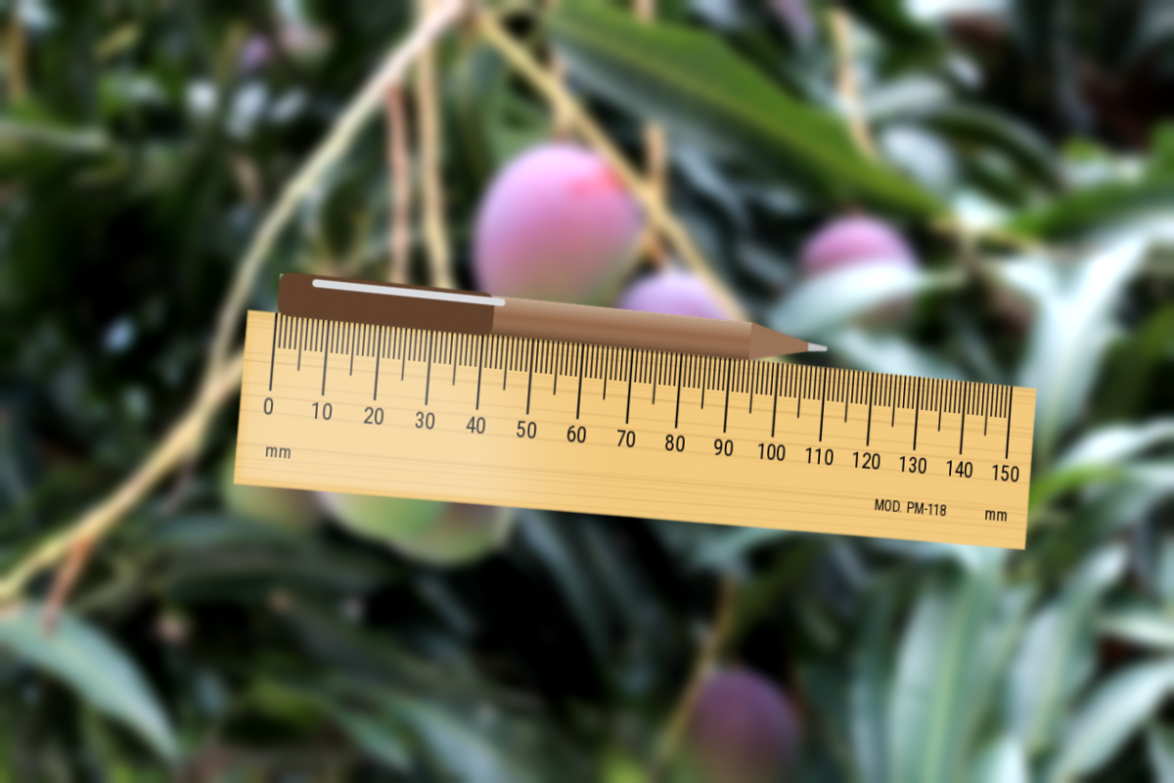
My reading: {"value": 110, "unit": "mm"}
